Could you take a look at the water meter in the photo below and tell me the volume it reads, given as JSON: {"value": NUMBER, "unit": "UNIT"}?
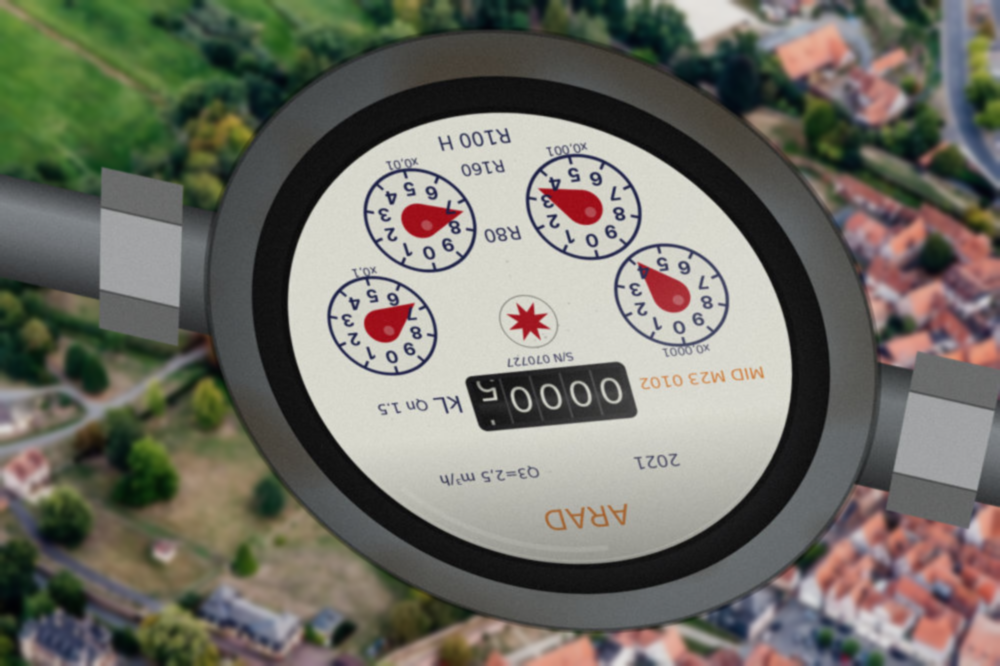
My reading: {"value": 4.6734, "unit": "kL"}
